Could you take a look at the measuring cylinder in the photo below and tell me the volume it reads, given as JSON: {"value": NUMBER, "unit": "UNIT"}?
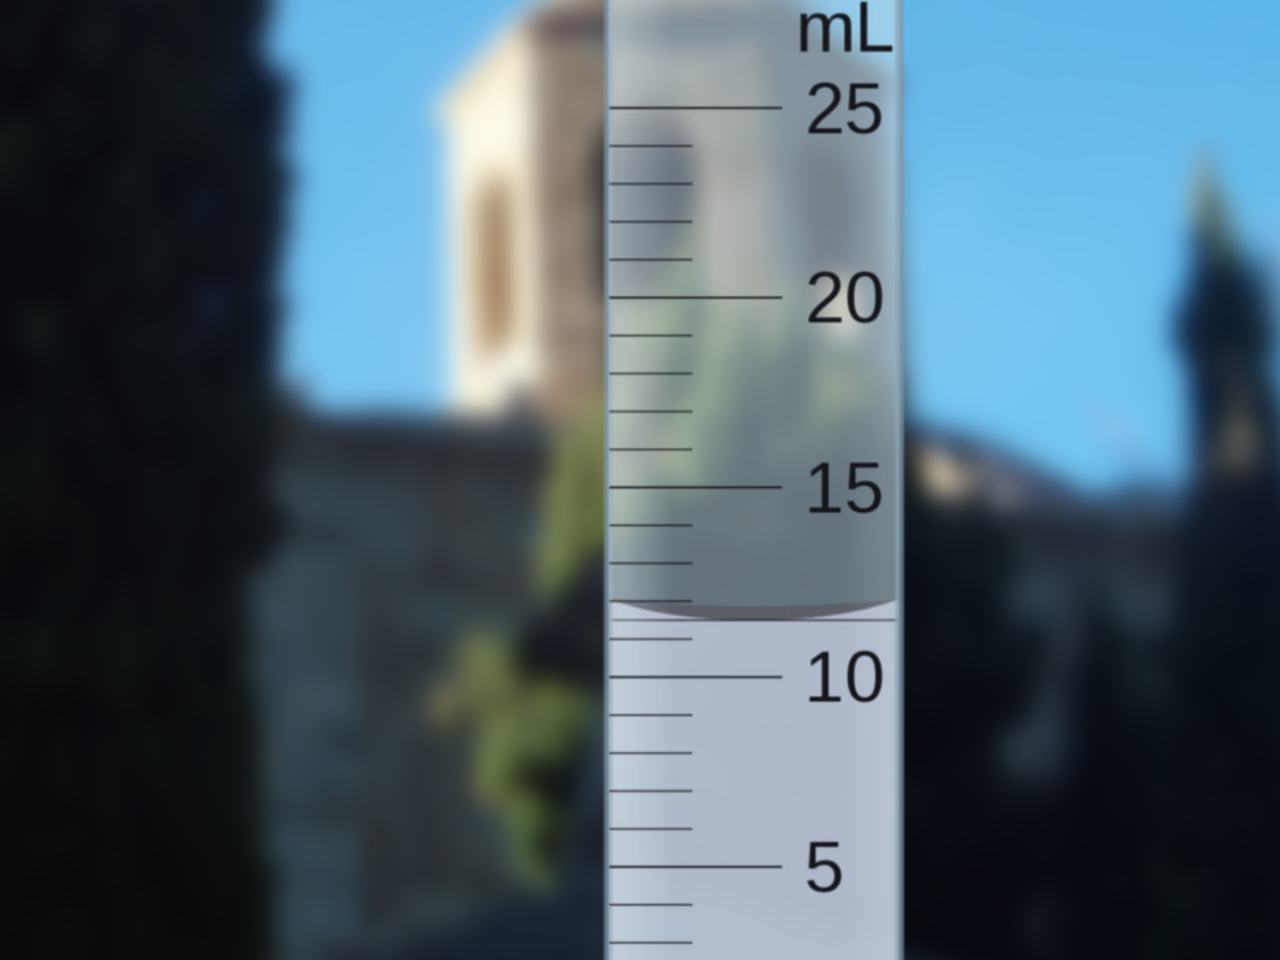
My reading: {"value": 11.5, "unit": "mL"}
